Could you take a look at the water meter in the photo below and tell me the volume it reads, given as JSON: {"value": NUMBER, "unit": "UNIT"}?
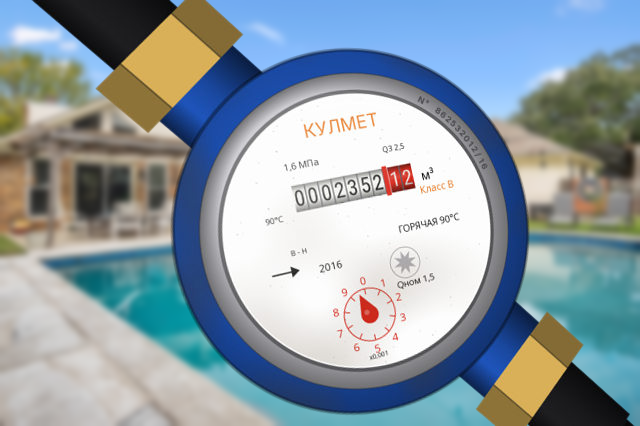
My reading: {"value": 2352.119, "unit": "m³"}
